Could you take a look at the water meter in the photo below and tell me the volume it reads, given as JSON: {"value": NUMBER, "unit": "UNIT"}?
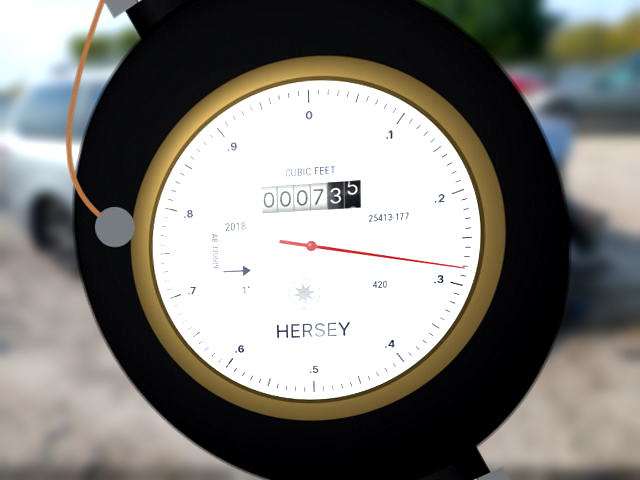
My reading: {"value": 735.28, "unit": "ft³"}
